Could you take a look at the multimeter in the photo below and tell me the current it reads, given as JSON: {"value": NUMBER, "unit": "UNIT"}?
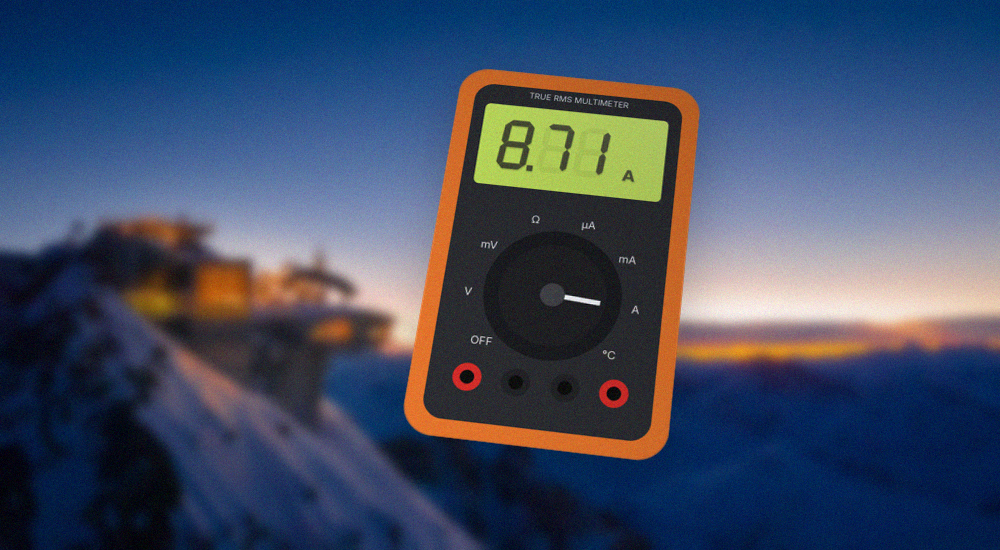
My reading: {"value": 8.71, "unit": "A"}
